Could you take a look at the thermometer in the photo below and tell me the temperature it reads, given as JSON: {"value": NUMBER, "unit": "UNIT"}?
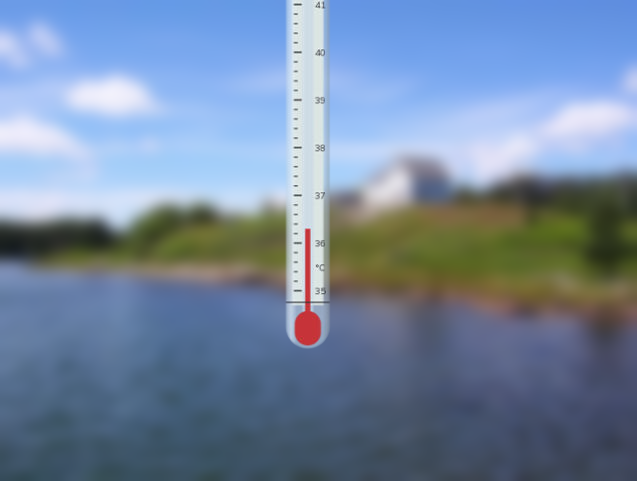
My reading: {"value": 36.3, "unit": "°C"}
